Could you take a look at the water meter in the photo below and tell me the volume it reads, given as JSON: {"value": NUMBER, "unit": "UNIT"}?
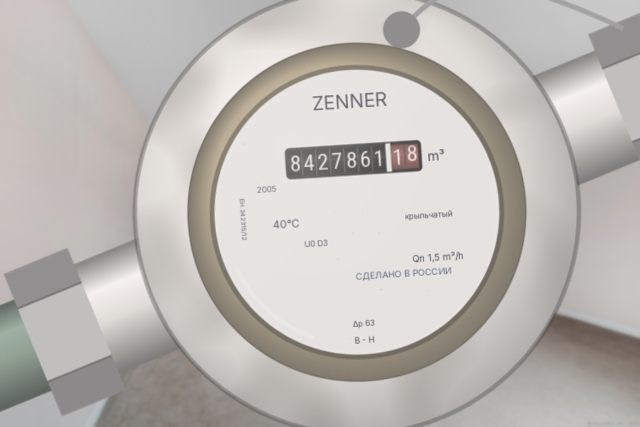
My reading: {"value": 8427861.18, "unit": "m³"}
